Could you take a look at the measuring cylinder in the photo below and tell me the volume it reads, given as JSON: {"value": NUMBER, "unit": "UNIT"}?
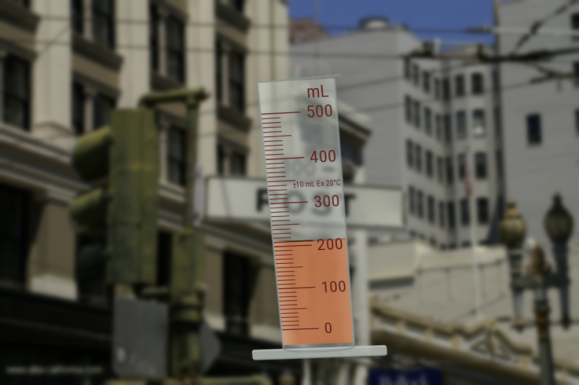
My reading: {"value": 210, "unit": "mL"}
